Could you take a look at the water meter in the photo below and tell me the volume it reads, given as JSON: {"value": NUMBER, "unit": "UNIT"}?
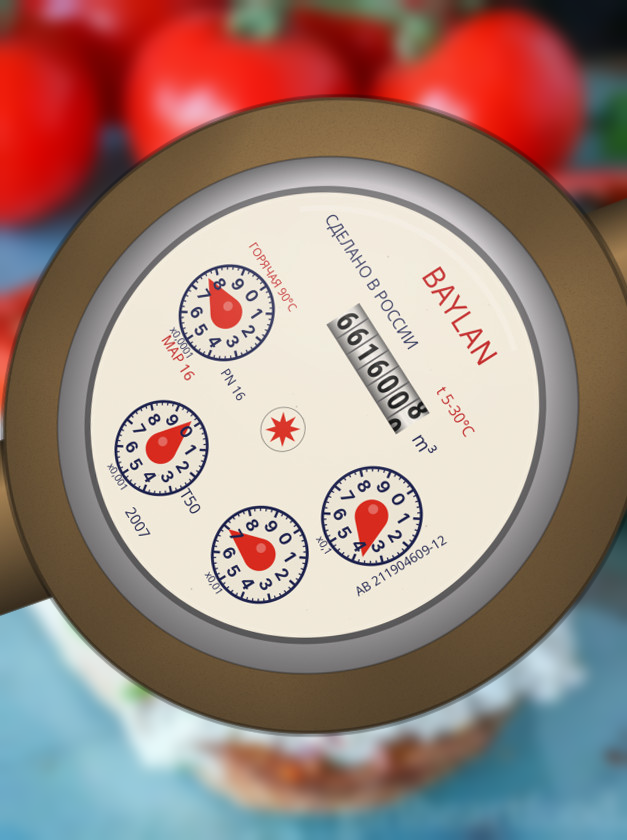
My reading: {"value": 6616008.3697, "unit": "m³"}
